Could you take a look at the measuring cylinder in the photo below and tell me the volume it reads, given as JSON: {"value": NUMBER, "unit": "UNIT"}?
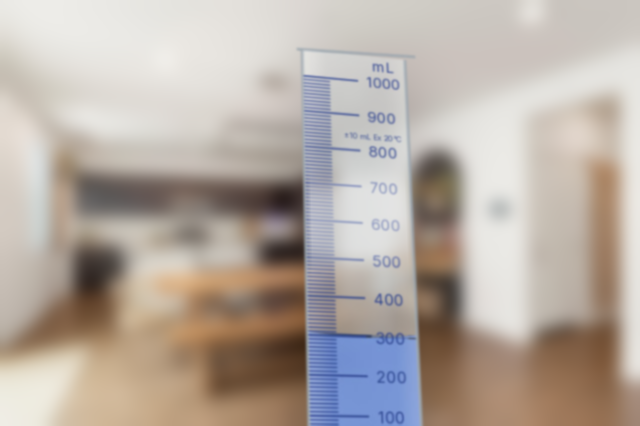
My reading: {"value": 300, "unit": "mL"}
